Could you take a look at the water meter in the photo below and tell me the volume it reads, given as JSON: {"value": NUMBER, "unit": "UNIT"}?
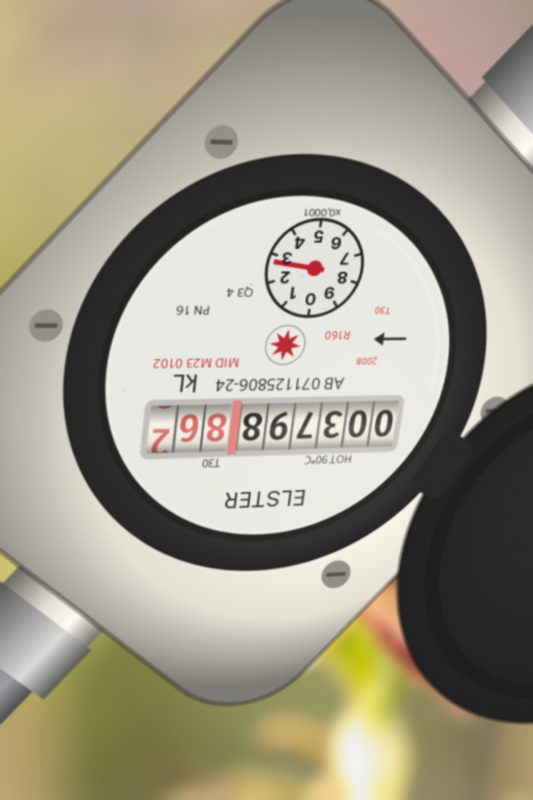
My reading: {"value": 3798.8622, "unit": "kL"}
